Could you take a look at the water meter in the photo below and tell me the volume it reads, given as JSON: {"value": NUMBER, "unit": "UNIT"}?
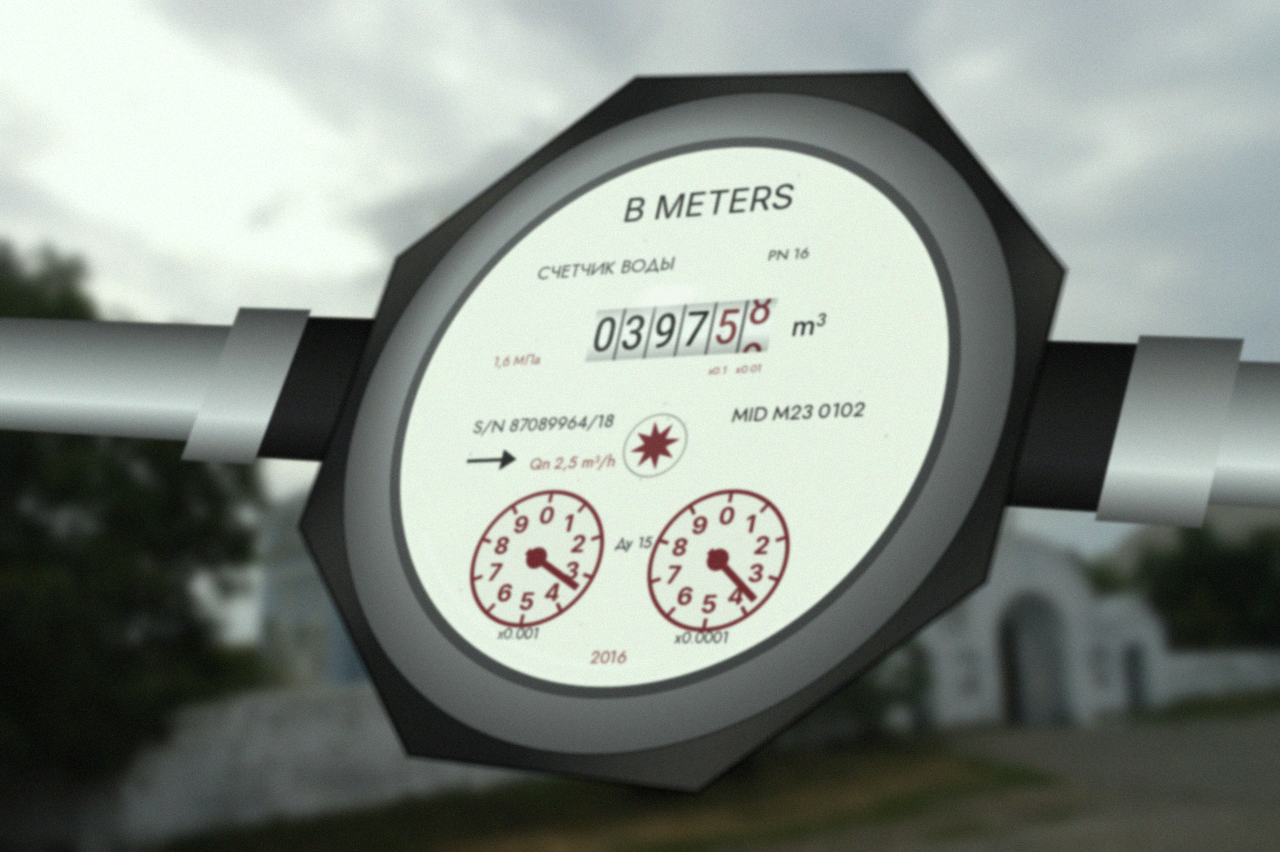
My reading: {"value": 397.5833, "unit": "m³"}
